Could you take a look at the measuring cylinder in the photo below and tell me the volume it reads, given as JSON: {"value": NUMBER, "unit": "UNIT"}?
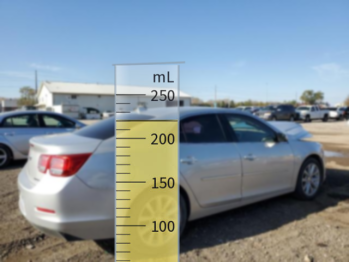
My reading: {"value": 220, "unit": "mL"}
